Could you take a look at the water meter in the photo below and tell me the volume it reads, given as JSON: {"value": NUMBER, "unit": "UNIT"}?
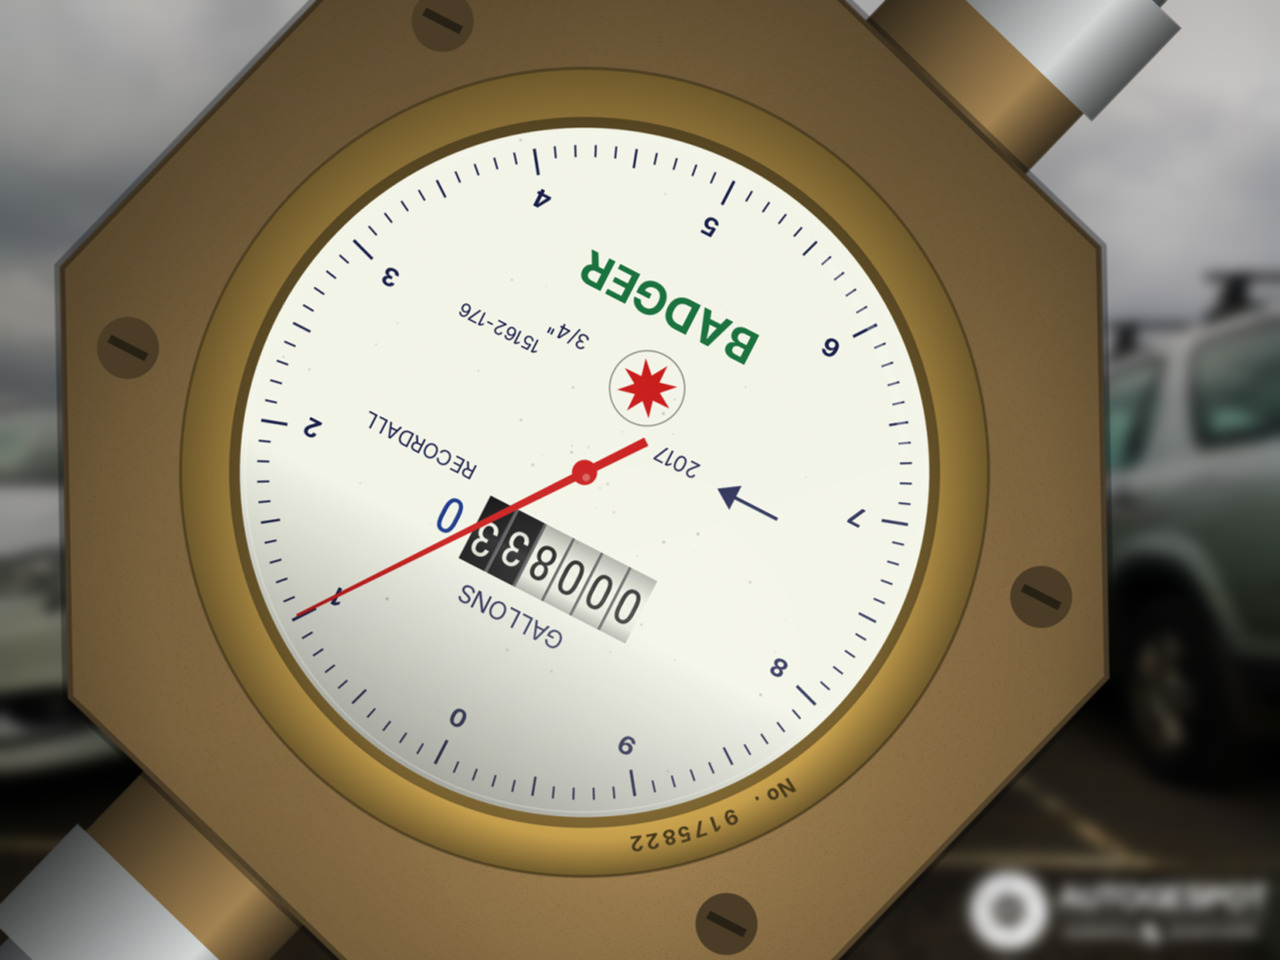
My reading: {"value": 8331.0, "unit": "gal"}
